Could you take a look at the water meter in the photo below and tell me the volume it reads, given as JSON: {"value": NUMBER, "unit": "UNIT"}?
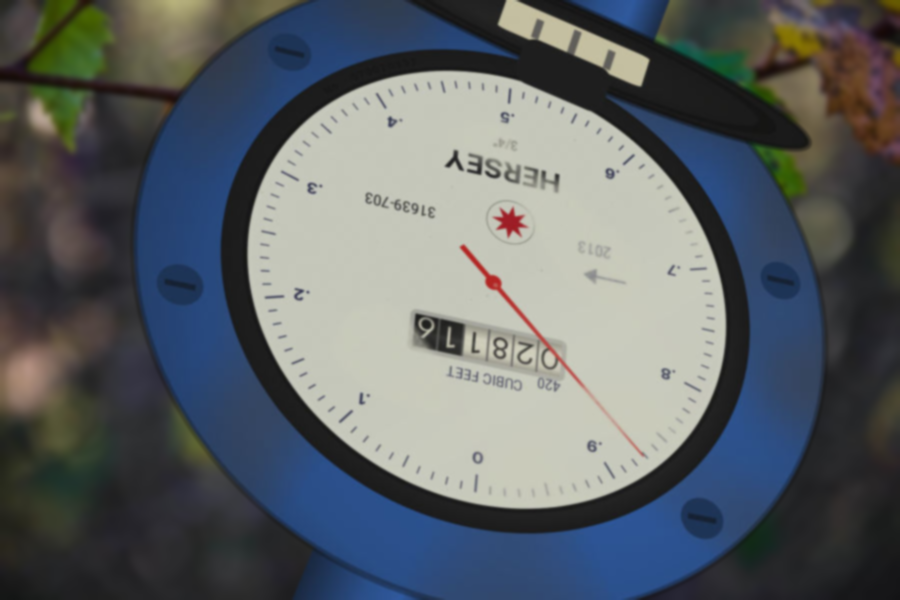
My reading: {"value": 28115.87, "unit": "ft³"}
